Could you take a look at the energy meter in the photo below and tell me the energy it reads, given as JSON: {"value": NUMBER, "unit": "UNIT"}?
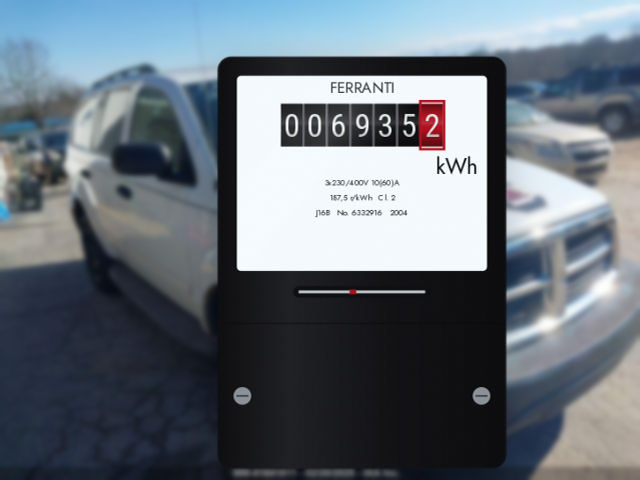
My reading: {"value": 6935.2, "unit": "kWh"}
